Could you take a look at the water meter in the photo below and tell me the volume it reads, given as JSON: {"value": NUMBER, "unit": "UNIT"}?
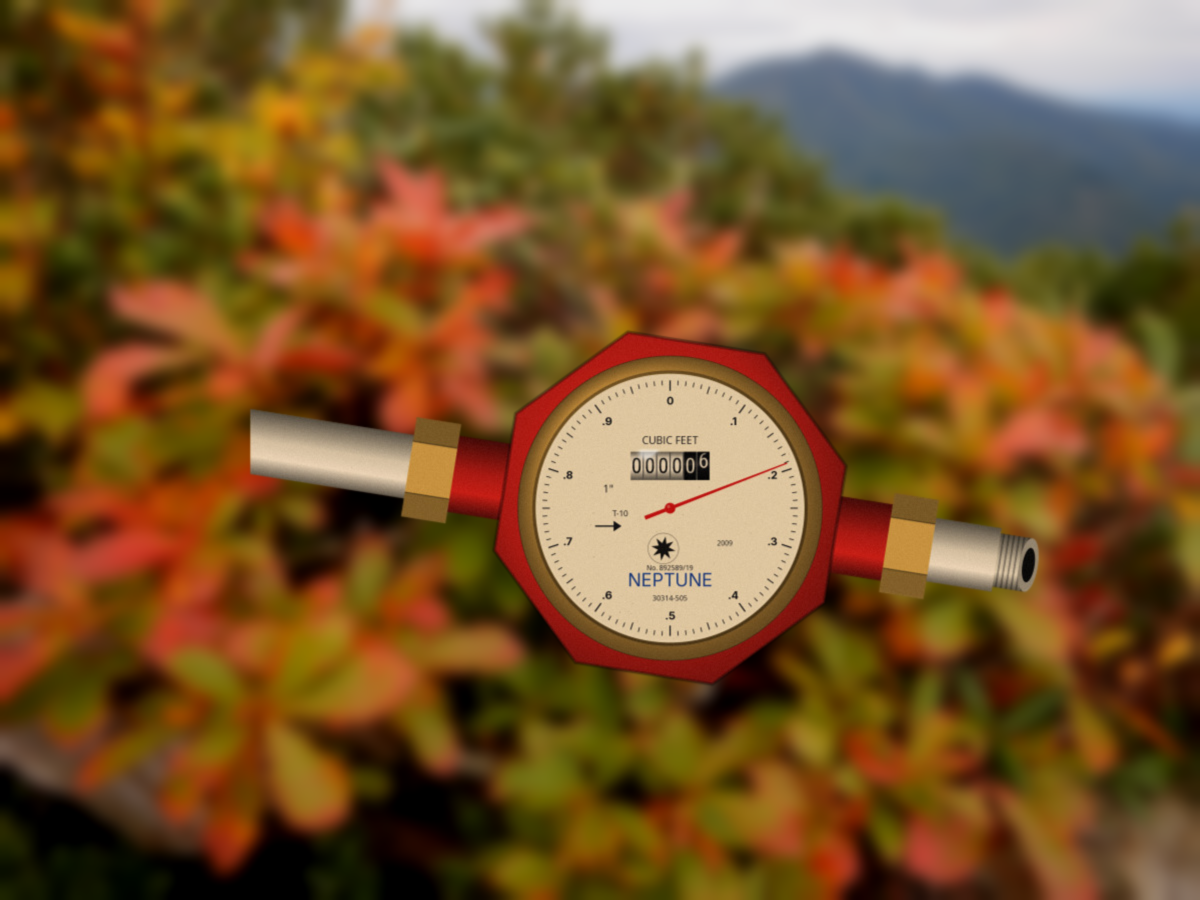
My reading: {"value": 6.19, "unit": "ft³"}
